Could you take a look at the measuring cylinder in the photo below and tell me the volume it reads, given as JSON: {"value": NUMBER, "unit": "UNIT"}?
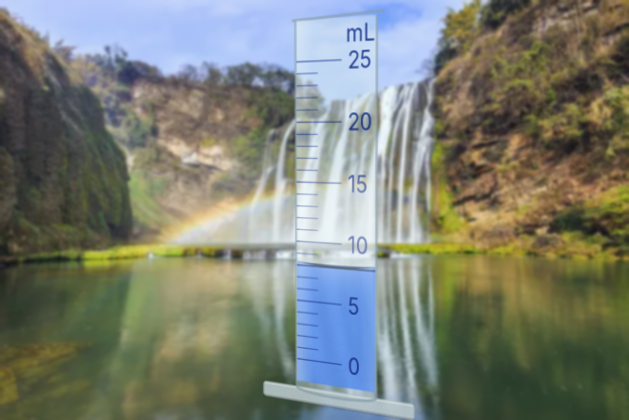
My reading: {"value": 8, "unit": "mL"}
